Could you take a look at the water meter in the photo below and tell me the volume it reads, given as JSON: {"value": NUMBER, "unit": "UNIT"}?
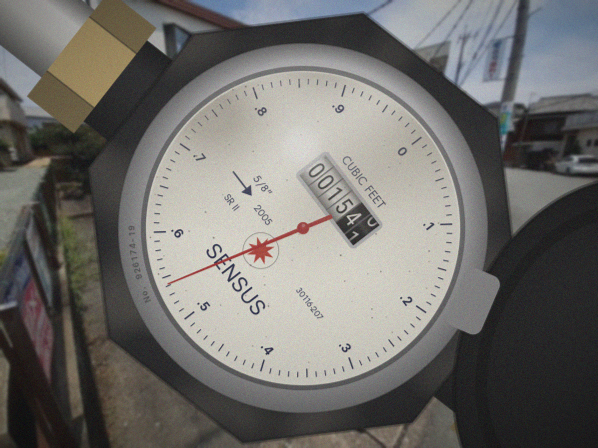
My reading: {"value": 1540.54, "unit": "ft³"}
